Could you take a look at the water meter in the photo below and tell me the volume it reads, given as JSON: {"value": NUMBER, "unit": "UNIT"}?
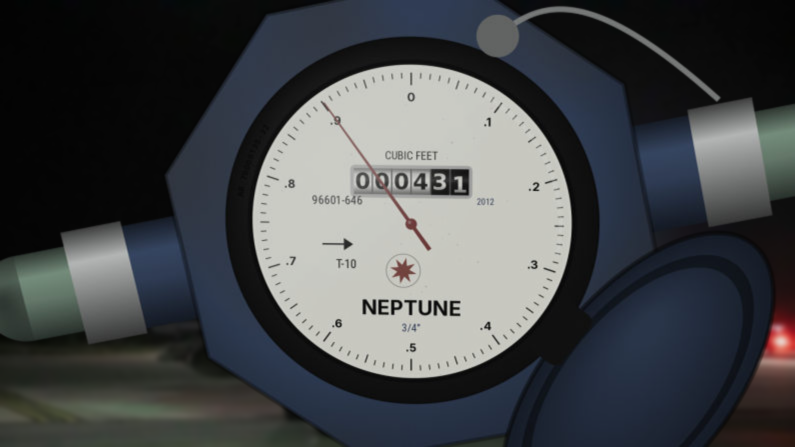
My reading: {"value": 430.90, "unit": "ft³"}
